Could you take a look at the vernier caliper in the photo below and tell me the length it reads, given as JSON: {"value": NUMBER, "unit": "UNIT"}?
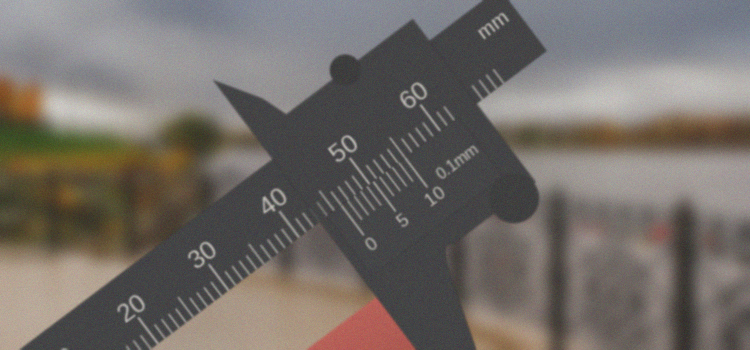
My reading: {"value": 46.0, "unit": "mm"}
